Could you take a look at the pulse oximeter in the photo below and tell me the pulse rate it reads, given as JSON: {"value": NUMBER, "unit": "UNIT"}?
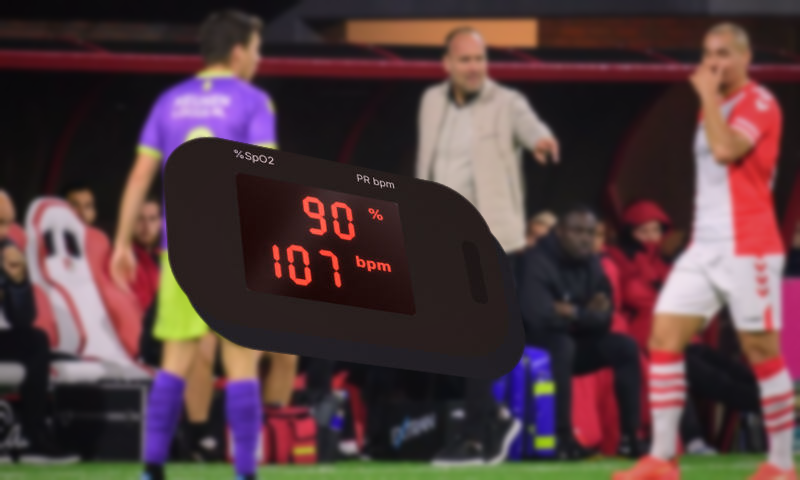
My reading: {"value": 107, "unit": "bpm"}
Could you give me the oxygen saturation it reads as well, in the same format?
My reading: {"value": 90, "unit": "%"}
